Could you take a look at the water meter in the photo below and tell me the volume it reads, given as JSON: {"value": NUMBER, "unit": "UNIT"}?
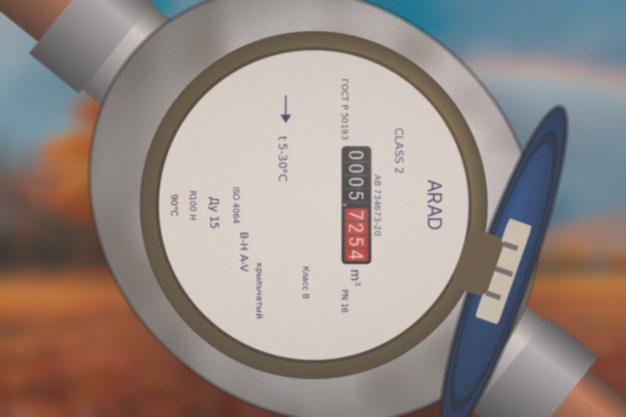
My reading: {"value": 5.7254, "unit": "m³"}
